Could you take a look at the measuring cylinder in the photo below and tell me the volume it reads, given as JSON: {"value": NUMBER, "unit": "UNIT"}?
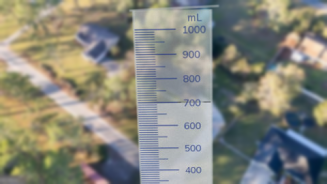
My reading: {"value": 700, "unit": "mL"}
